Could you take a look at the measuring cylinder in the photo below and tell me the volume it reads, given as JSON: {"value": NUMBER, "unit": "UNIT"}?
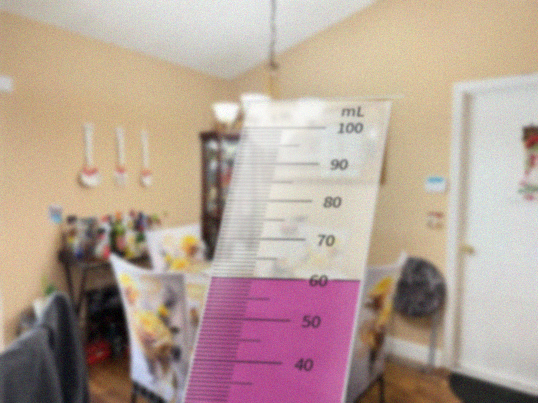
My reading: {"value": 60, "unit": "mL"}
